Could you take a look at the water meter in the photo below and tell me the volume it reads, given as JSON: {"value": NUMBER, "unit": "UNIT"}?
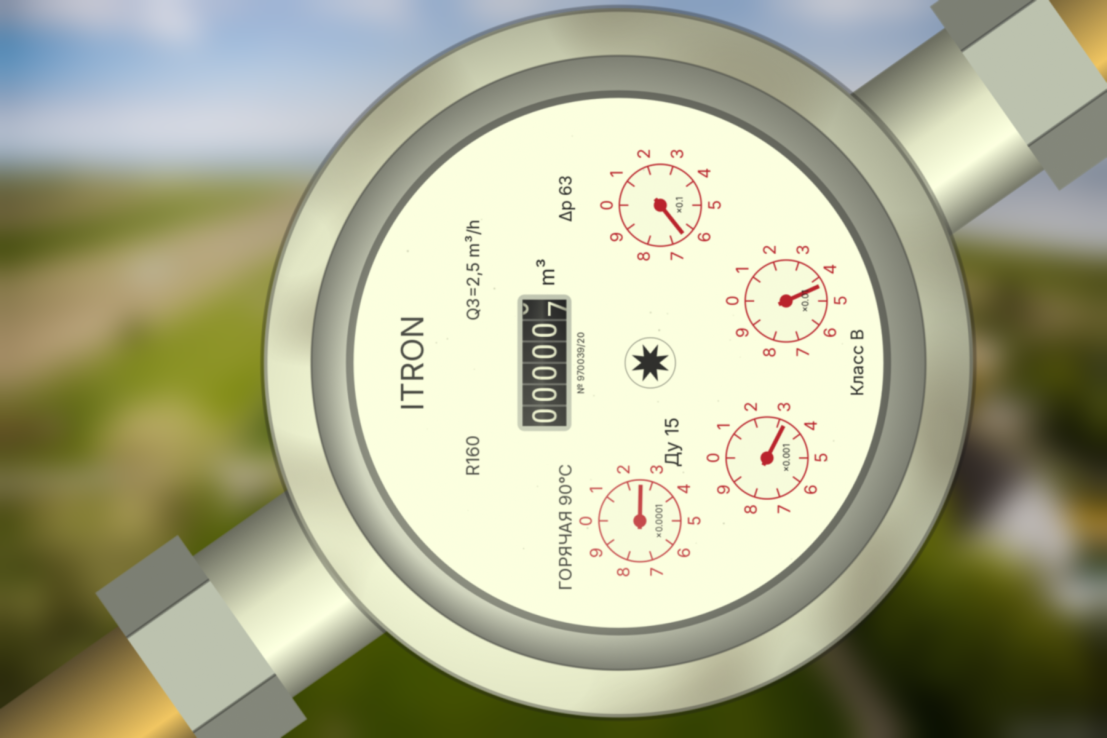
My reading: {"value": 6.6432, "unit": "m³"}
